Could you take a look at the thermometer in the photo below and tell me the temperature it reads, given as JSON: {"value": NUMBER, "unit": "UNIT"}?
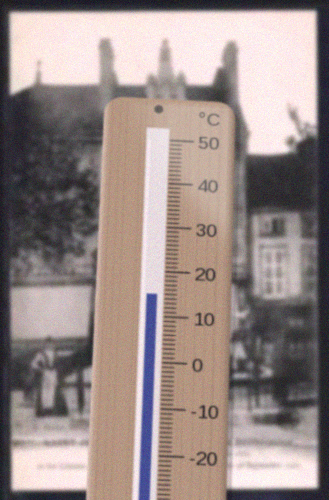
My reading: {"value": 15, "unit": "°C"}
